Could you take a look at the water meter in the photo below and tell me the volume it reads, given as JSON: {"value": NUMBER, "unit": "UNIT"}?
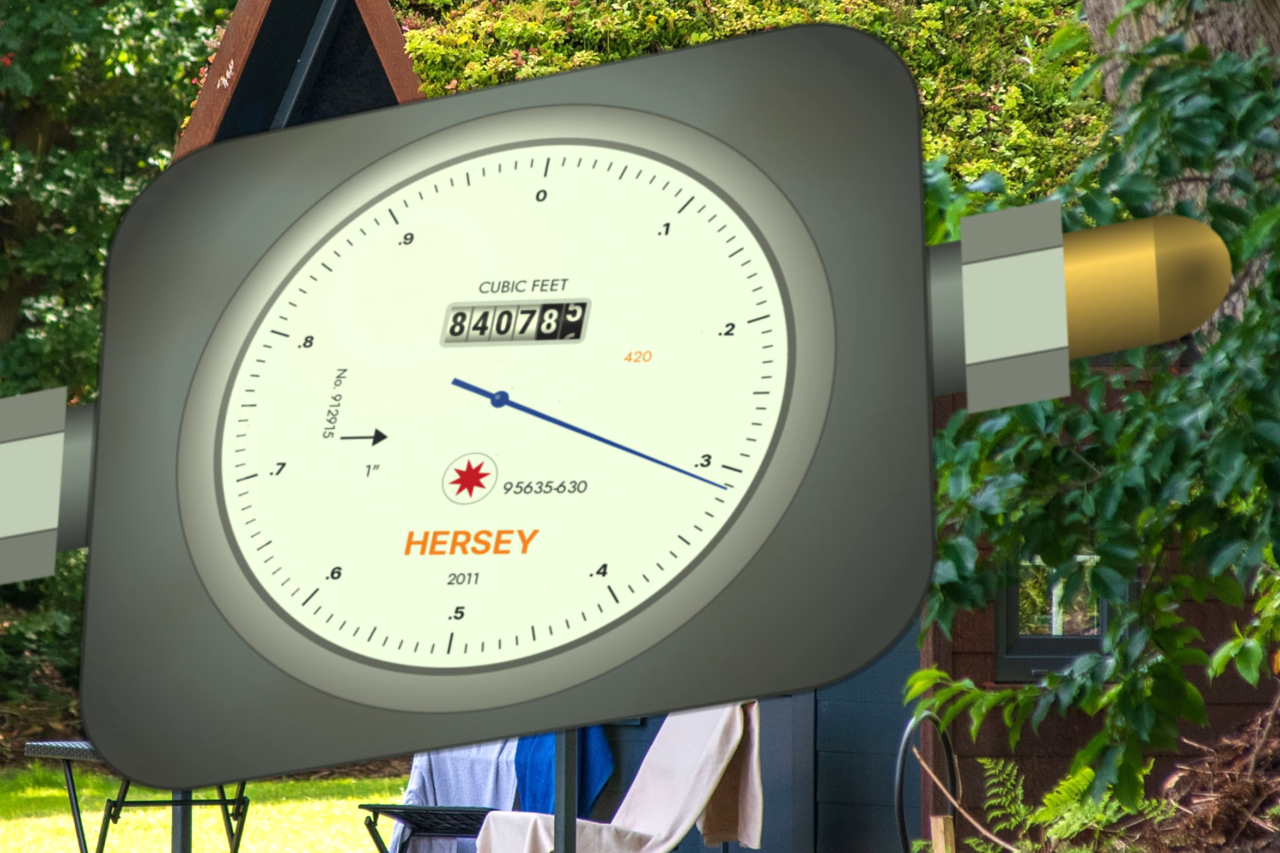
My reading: {"value": 840785.31, "unit": "ft³"}
